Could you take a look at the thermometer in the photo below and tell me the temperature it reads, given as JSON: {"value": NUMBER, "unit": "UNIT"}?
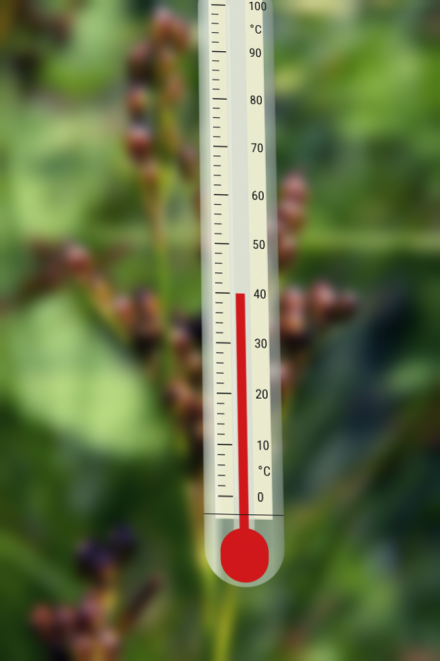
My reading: {"value": 40, "unit": "°C"}
